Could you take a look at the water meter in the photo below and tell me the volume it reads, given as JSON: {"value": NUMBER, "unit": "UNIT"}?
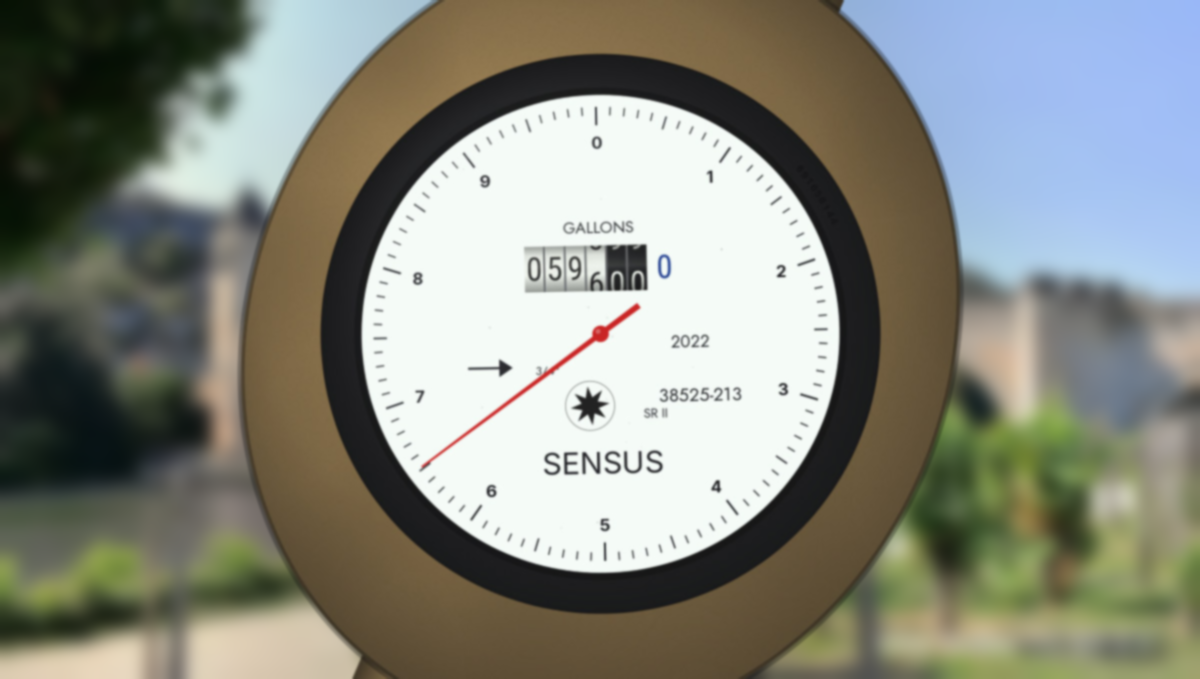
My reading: {"value": 595996.5, "unit": "gal"}
